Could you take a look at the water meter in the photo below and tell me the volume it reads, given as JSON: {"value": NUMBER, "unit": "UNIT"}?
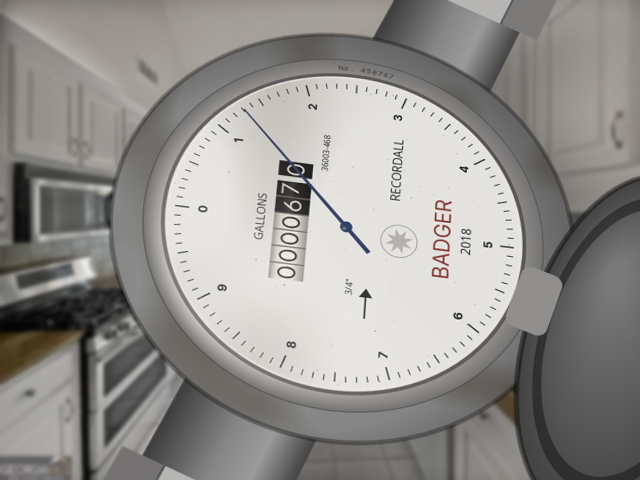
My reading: {"value": 671.3, "unit": "gal"}
